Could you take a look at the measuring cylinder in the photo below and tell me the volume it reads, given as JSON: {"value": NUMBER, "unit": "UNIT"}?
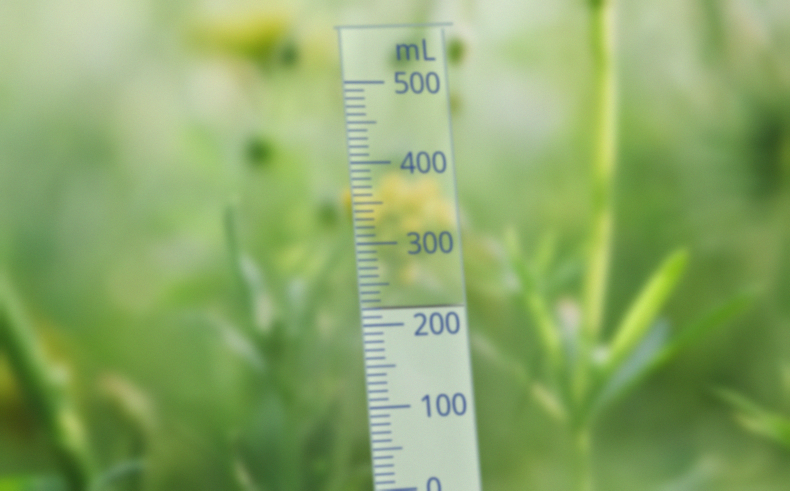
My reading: {"value": 220, "unit": "mL"}
